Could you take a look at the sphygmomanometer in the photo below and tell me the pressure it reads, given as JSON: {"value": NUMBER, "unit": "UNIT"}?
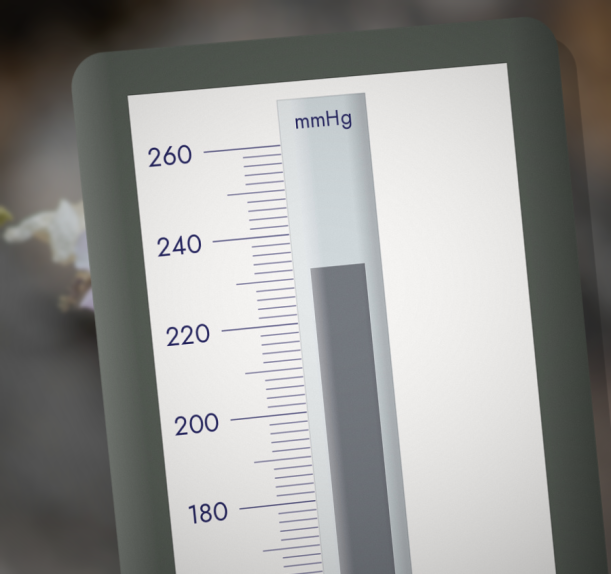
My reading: {"value": 232, "unit": "mmHg"}
